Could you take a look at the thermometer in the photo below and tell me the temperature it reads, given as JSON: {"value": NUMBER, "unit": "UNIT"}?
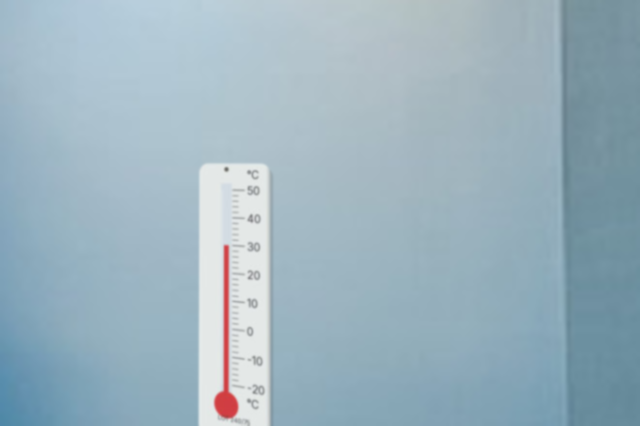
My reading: {"value": 30, "unit": "°C"}
